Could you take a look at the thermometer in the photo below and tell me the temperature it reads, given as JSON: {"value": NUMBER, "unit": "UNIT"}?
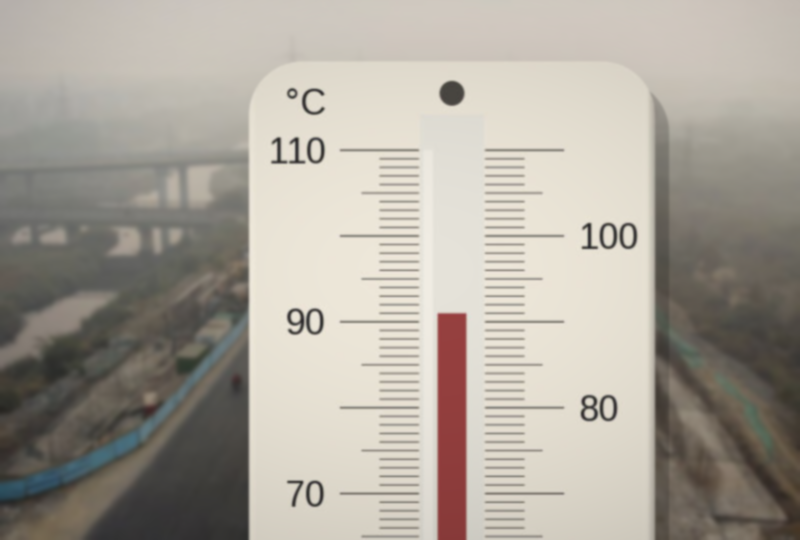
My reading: {"value": 91, "unit": "°C"}
